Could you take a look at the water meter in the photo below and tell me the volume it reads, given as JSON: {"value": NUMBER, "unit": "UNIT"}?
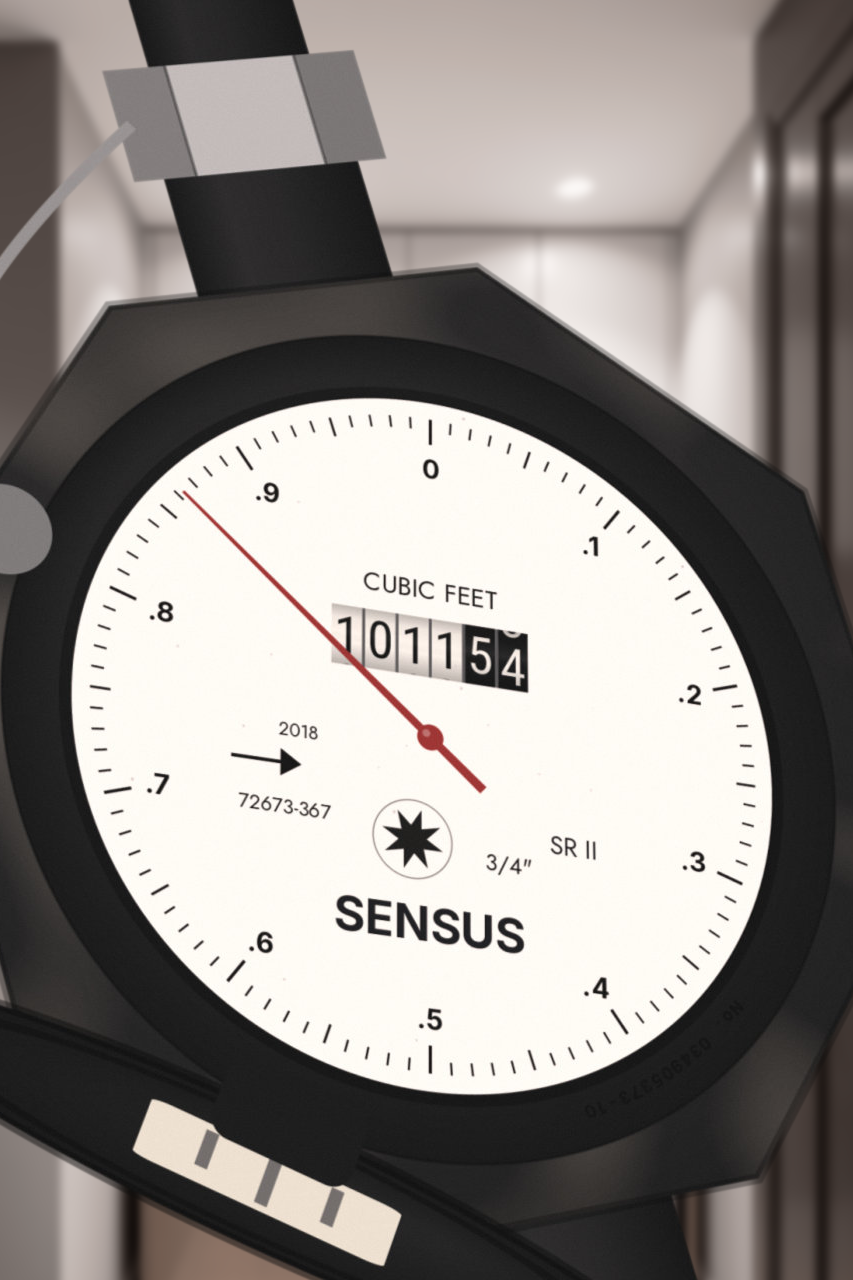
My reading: {"value": 101153.86, "unit": "ft³"}
